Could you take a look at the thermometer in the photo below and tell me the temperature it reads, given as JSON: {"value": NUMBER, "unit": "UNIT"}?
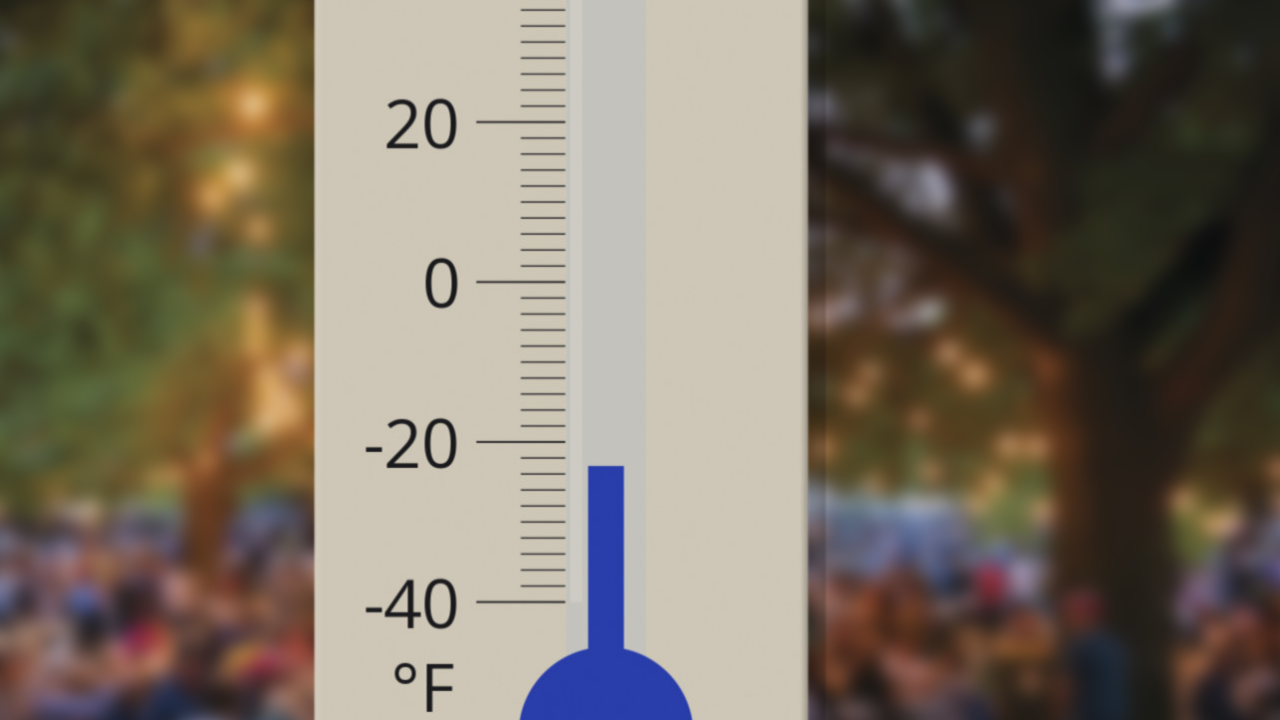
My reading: {"value": -23, "unit": "°F"}
